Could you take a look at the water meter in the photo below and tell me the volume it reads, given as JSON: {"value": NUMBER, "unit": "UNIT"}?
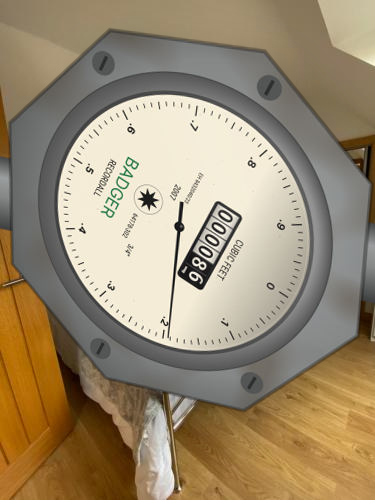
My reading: {"value": 86.19, "unit": "ft³"}
